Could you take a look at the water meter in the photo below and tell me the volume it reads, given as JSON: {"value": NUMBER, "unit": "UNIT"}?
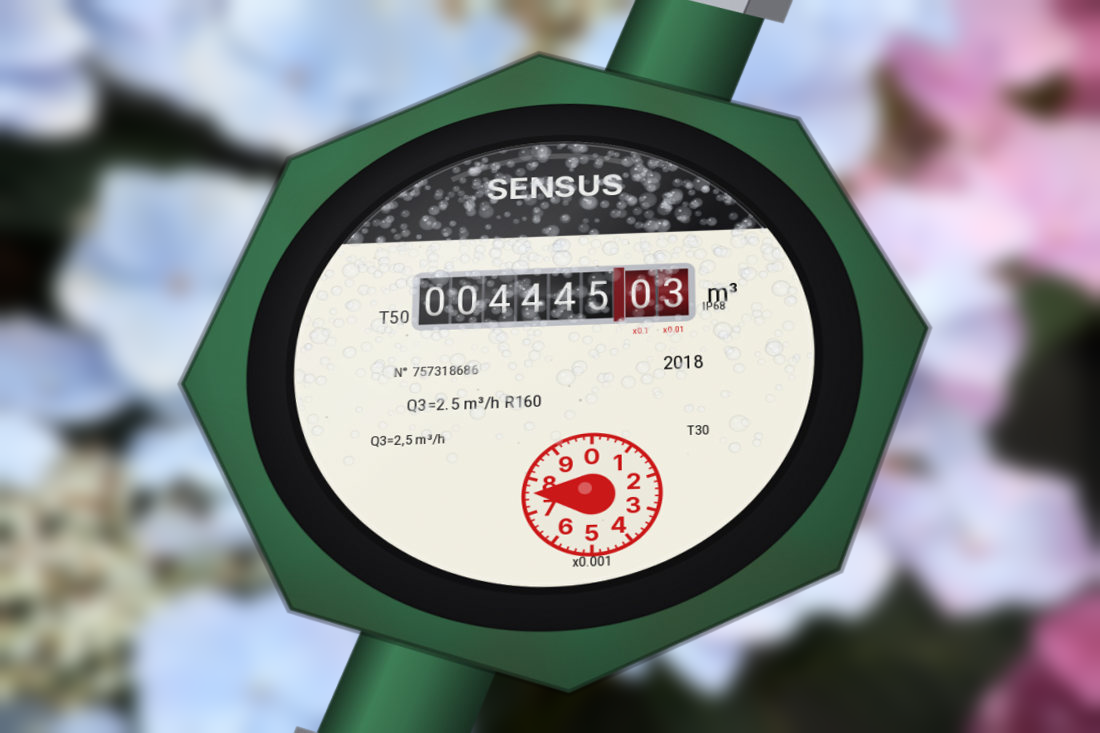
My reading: {"value": 4445.037, "unit": "m³"}
